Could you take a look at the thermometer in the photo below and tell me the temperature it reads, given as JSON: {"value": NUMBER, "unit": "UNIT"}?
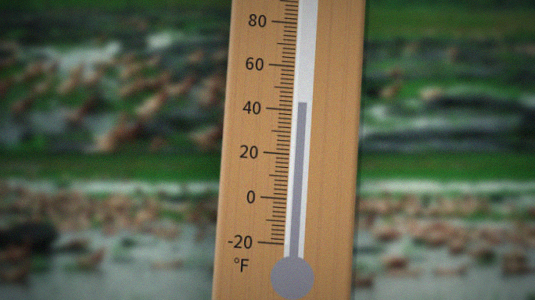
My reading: {"value": 44, "unit": "°F"}
